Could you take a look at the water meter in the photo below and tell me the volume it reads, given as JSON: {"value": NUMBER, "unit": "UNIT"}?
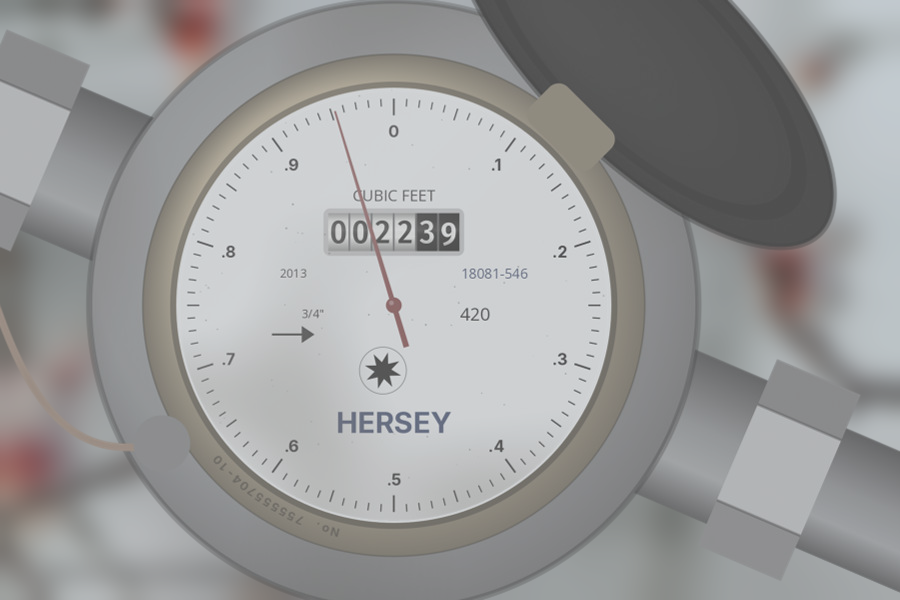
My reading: {"value": 2238.95, "unit": "ft³"}
